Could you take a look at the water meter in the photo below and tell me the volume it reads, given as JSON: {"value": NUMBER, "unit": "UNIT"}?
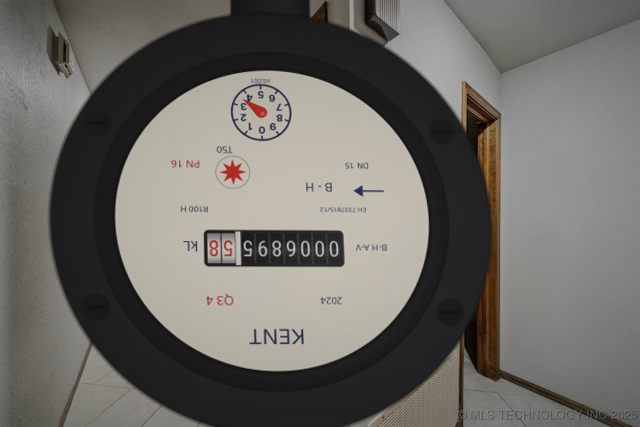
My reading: {"value": 6895.583, "unit": "kL"}
